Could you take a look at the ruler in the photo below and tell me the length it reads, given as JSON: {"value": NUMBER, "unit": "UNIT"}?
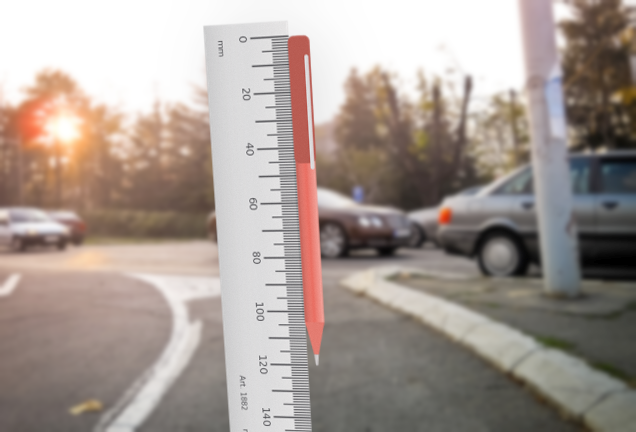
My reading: {"value": 120, "unit": "mm"}
